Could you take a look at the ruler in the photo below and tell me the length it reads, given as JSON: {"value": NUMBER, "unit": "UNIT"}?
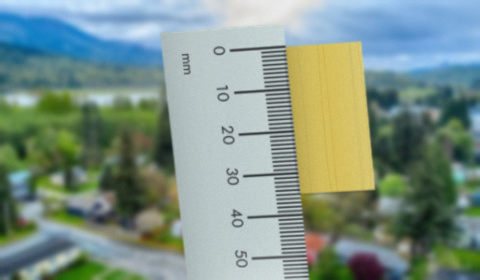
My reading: {"value": 35, "unit": "mm"}
